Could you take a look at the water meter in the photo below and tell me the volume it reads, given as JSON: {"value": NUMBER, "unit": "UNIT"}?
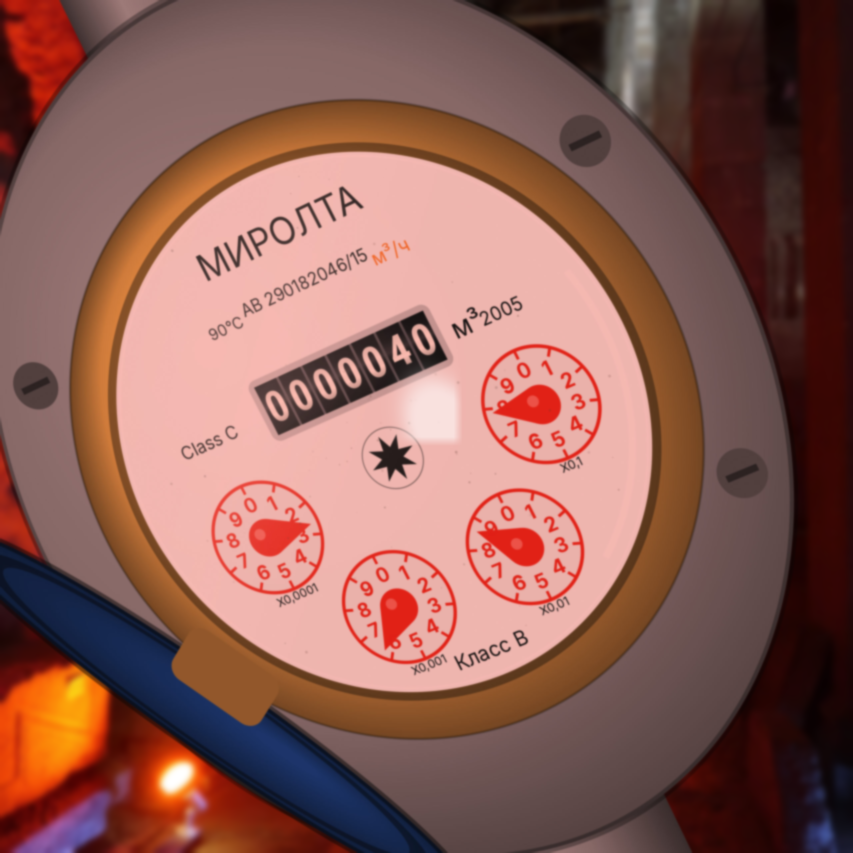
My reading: {"value": 40.7862, "unit": "m³"}
